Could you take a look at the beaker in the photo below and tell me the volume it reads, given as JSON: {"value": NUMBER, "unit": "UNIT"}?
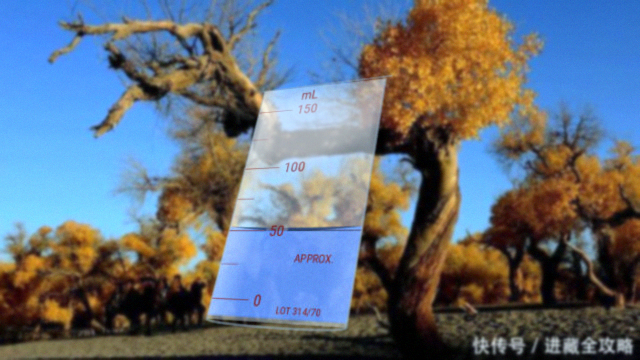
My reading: {"value": 50, "unit": "mL"}
